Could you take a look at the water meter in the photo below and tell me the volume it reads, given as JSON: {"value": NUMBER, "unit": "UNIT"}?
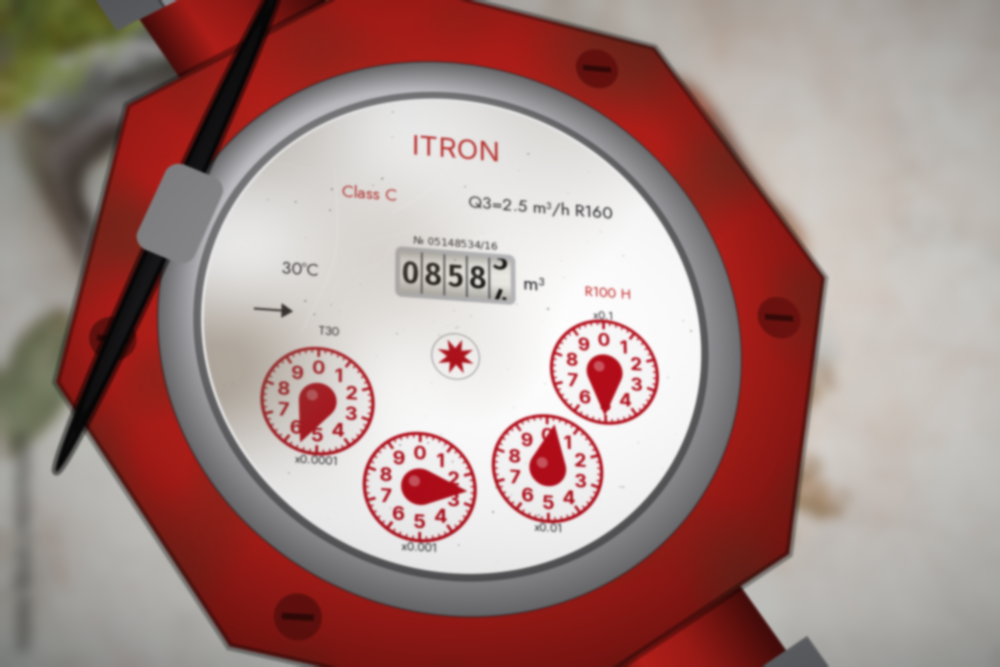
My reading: {"value": 8583.5025, "unit": "m³"}
